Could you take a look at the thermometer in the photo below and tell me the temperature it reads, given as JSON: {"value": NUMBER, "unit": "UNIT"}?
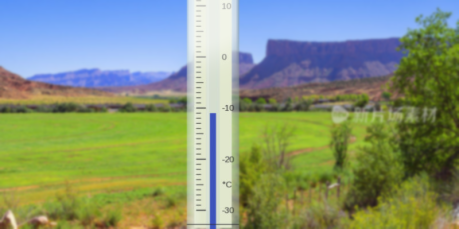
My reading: {"value": -11, "unit": "°C"}
